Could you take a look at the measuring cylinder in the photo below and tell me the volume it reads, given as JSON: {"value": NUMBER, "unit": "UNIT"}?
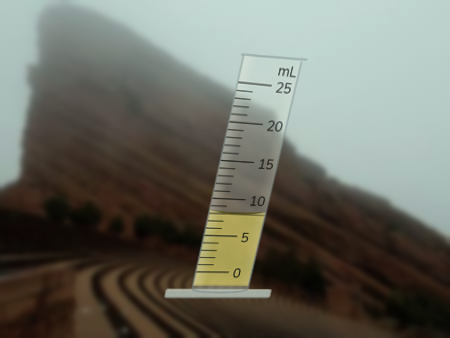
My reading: {"value": 8, "unit": "mL"}
